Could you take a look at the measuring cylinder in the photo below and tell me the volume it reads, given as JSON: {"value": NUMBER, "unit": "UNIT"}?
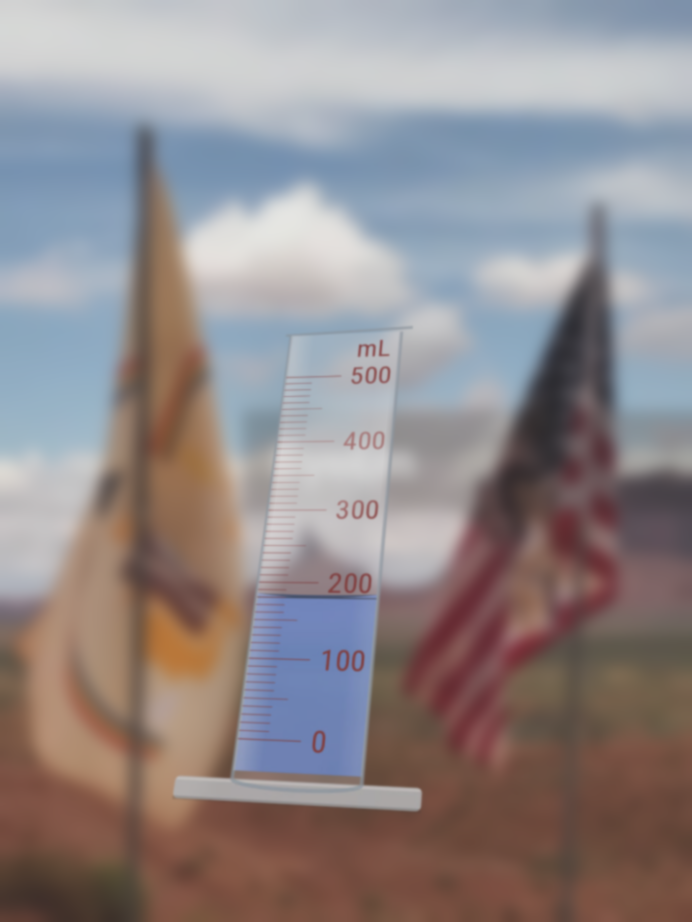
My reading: {"value": 180, "unit": "mL"}
